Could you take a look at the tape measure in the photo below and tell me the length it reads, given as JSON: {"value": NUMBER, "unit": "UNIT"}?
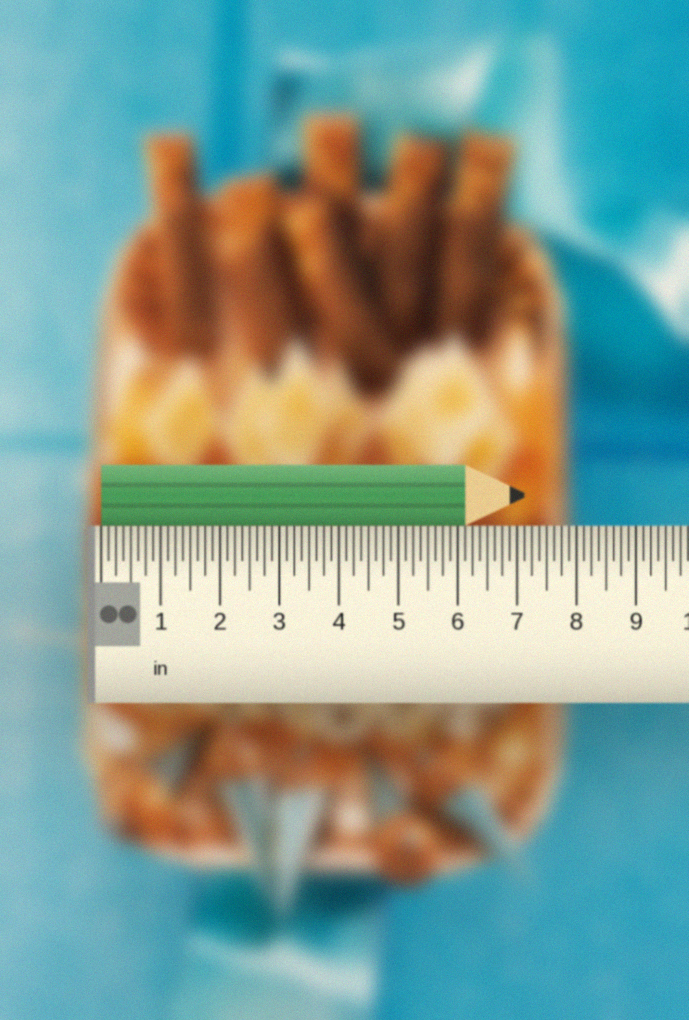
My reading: {"value": 7.125, "unit": "in"}
